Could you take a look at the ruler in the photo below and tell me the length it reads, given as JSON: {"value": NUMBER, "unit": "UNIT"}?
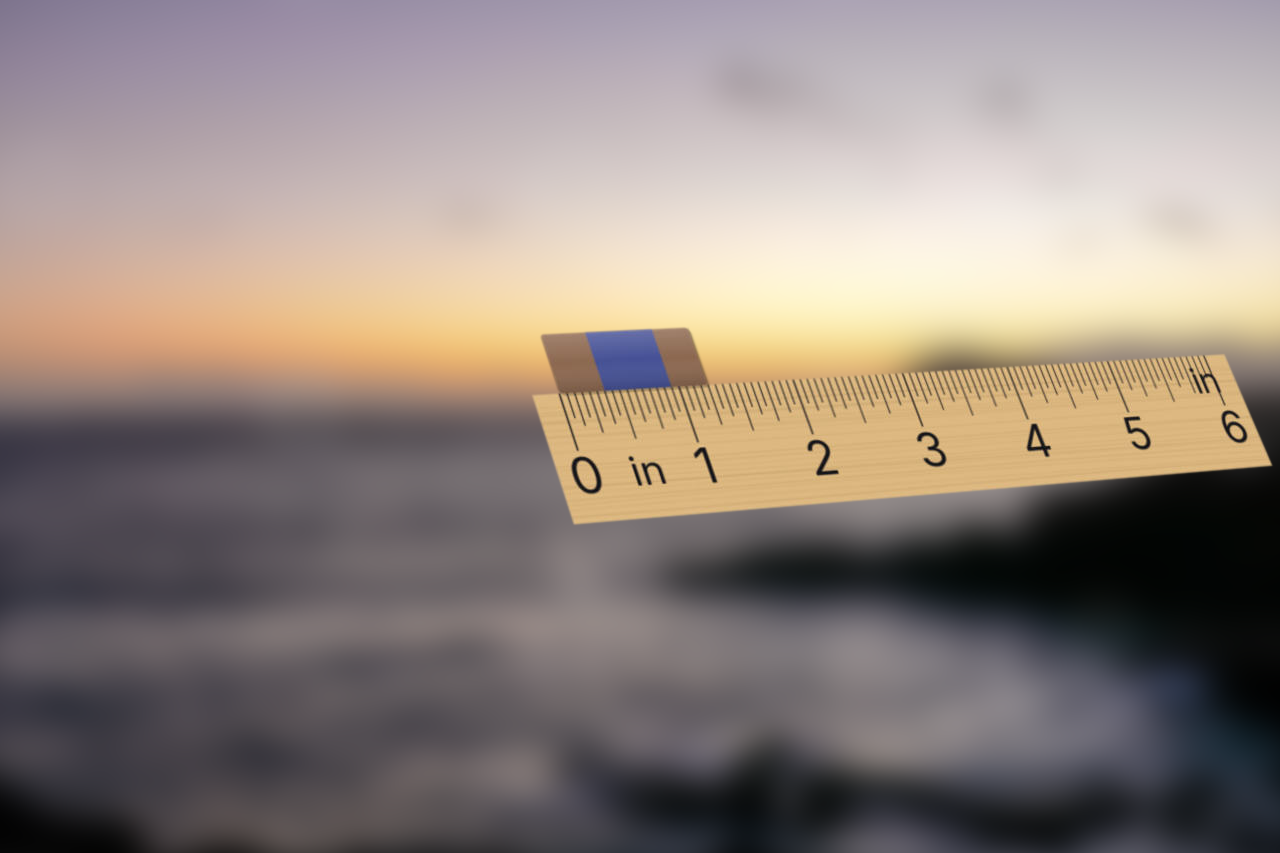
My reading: {"value": 1.25, "unit": "in"}
